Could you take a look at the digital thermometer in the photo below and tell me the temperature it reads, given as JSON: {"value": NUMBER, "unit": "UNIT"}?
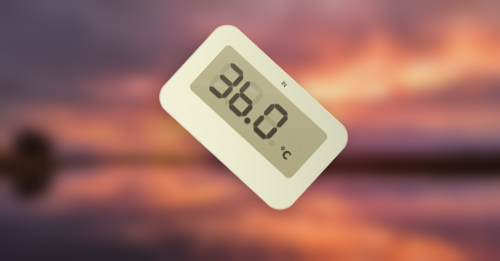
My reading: {"value": 36.0, "unit": "°C"}
